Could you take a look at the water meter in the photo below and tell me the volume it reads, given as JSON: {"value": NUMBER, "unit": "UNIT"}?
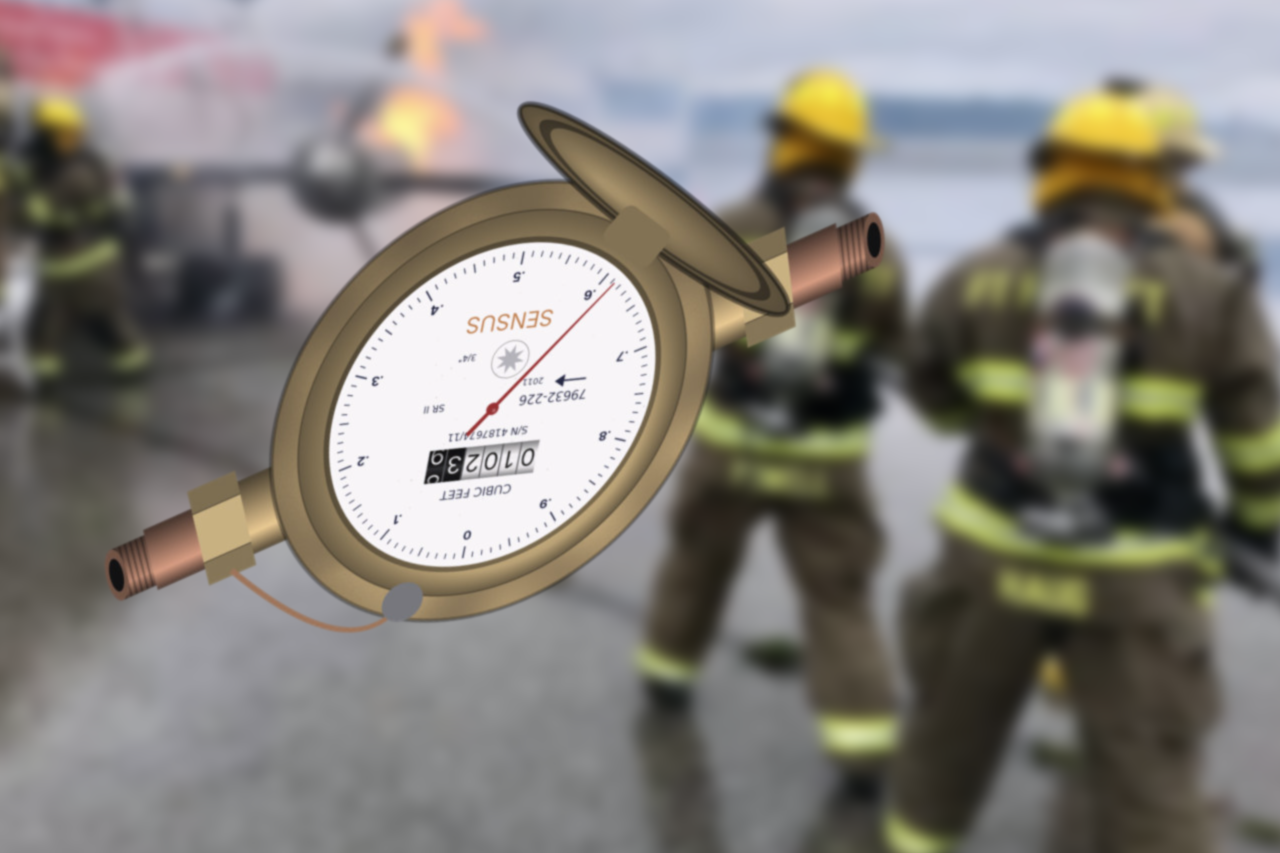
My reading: {"value": 10238.61, "unit": "ft³"}
